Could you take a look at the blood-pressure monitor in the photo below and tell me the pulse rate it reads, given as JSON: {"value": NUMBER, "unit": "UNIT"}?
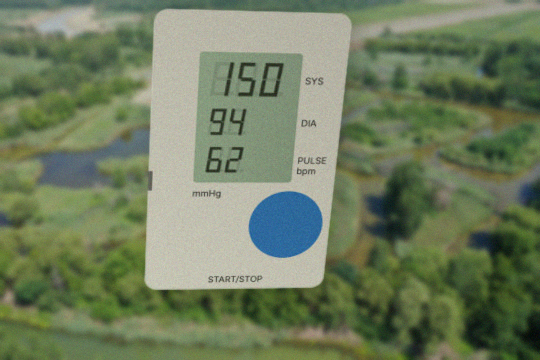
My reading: {"value": 62, "unit": "bpm"}
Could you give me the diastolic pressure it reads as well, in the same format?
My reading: {"value": 94, "unit": "mmHg"}
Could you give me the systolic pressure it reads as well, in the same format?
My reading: {"value": 150, "unit": "mmHg"}
